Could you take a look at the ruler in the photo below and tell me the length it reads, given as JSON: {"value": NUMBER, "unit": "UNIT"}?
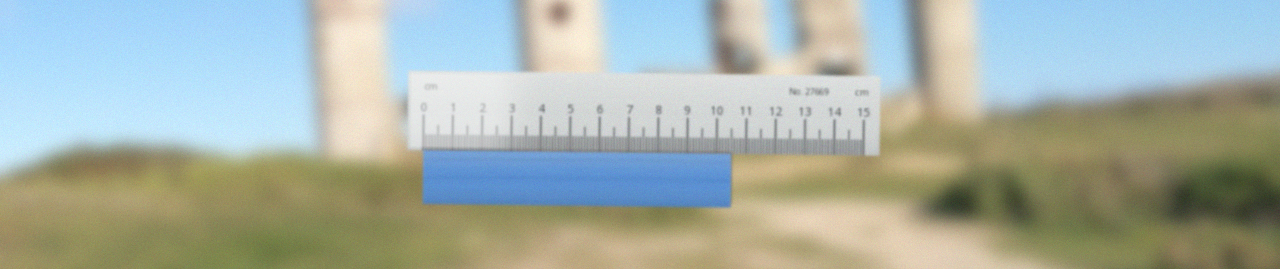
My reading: {"value": 10.5, "unit": "cm"}
